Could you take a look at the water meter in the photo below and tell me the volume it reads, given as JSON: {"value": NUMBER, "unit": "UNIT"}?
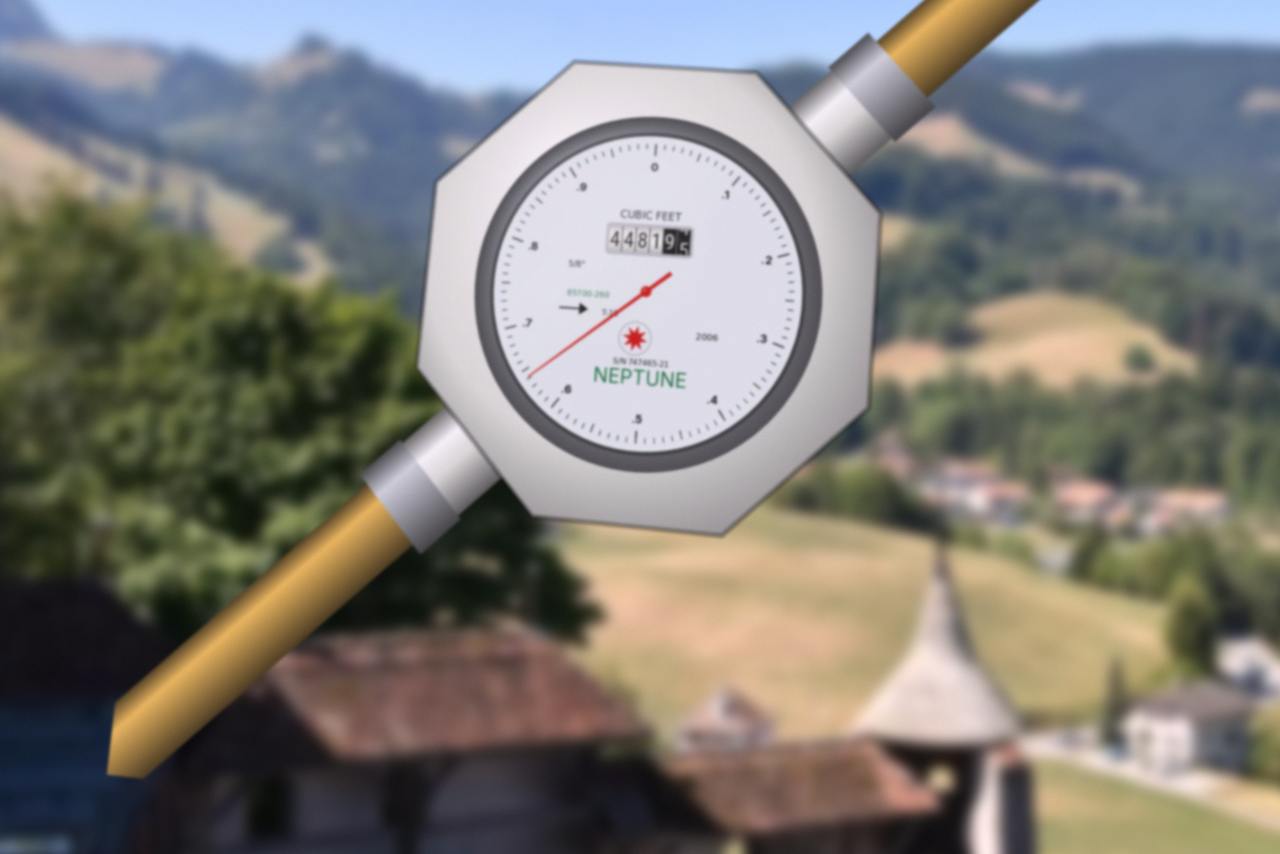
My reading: {"value": 448194.64, "unit": "ft³"}
